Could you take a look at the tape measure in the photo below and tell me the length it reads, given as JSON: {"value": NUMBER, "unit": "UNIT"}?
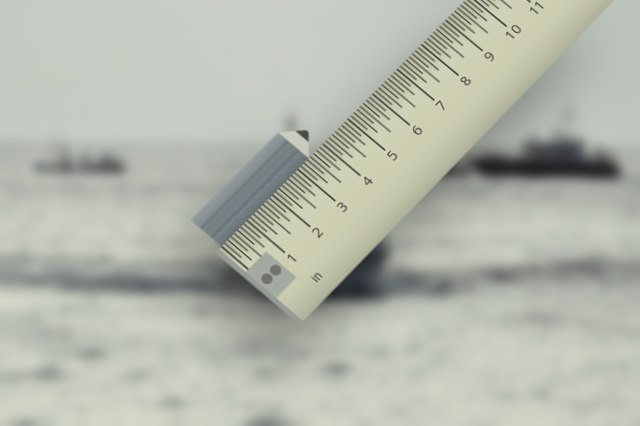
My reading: {"value": 4, "unit": "in"}
